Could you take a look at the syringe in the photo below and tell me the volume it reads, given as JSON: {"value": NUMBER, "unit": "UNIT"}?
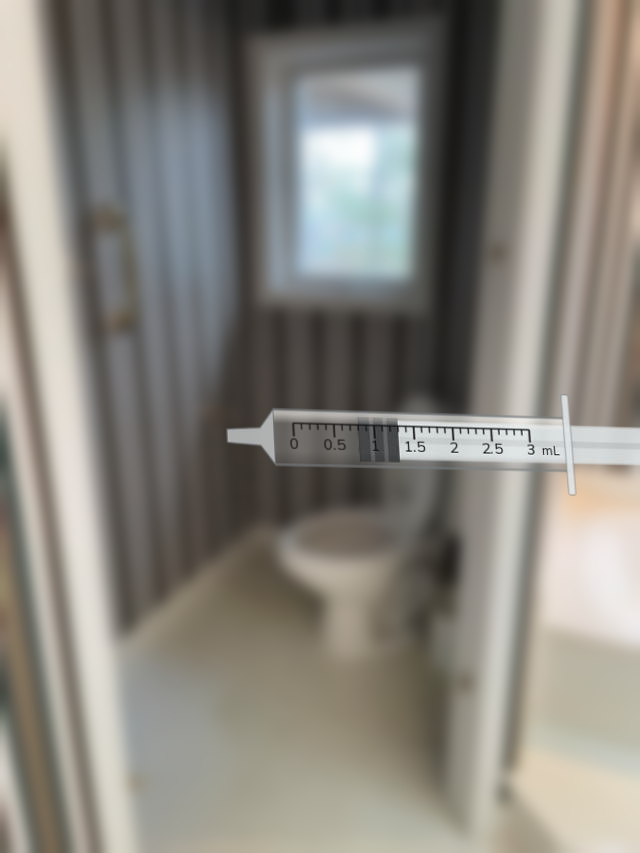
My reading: {"value": 0.8, "unit": "mL"}
